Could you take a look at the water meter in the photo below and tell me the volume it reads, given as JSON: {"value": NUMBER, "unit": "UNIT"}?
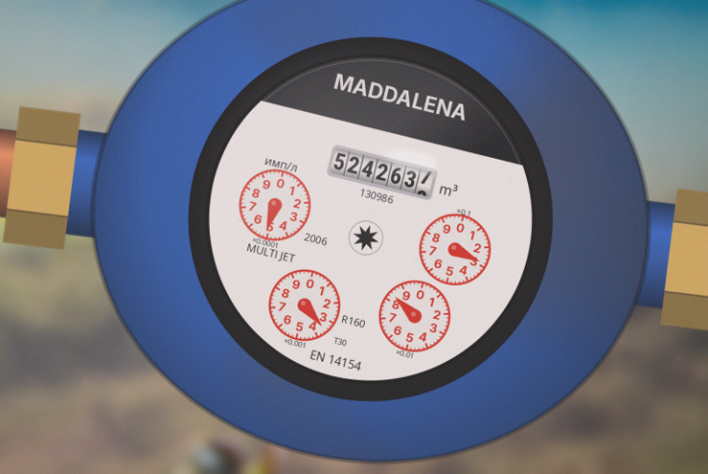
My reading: {"value": 5242637.2835, "unit": "m³"}
